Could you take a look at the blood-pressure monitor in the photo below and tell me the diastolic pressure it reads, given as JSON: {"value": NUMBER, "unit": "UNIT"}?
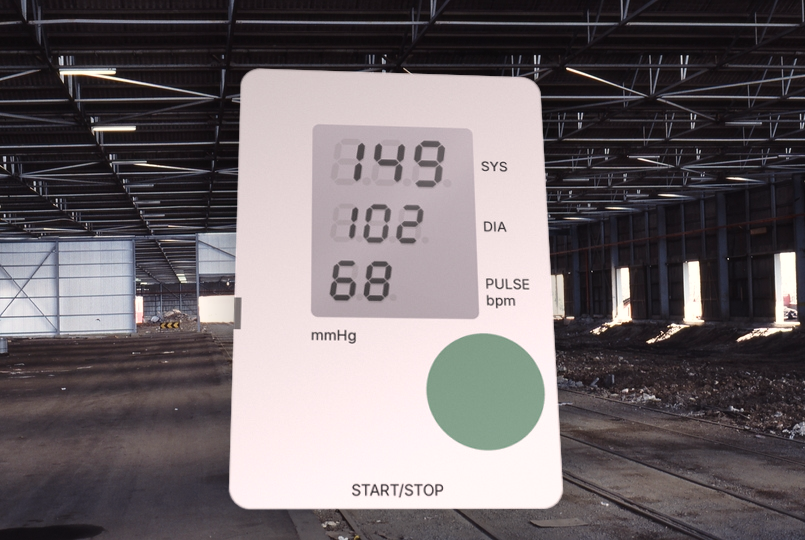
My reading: {"value": 102, "unit": "mmHg"}
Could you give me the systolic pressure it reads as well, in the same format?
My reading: {"value": 149, "unit": "mmHg"}
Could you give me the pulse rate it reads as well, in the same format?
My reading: {"value": 68, "unit": "bpm"}
